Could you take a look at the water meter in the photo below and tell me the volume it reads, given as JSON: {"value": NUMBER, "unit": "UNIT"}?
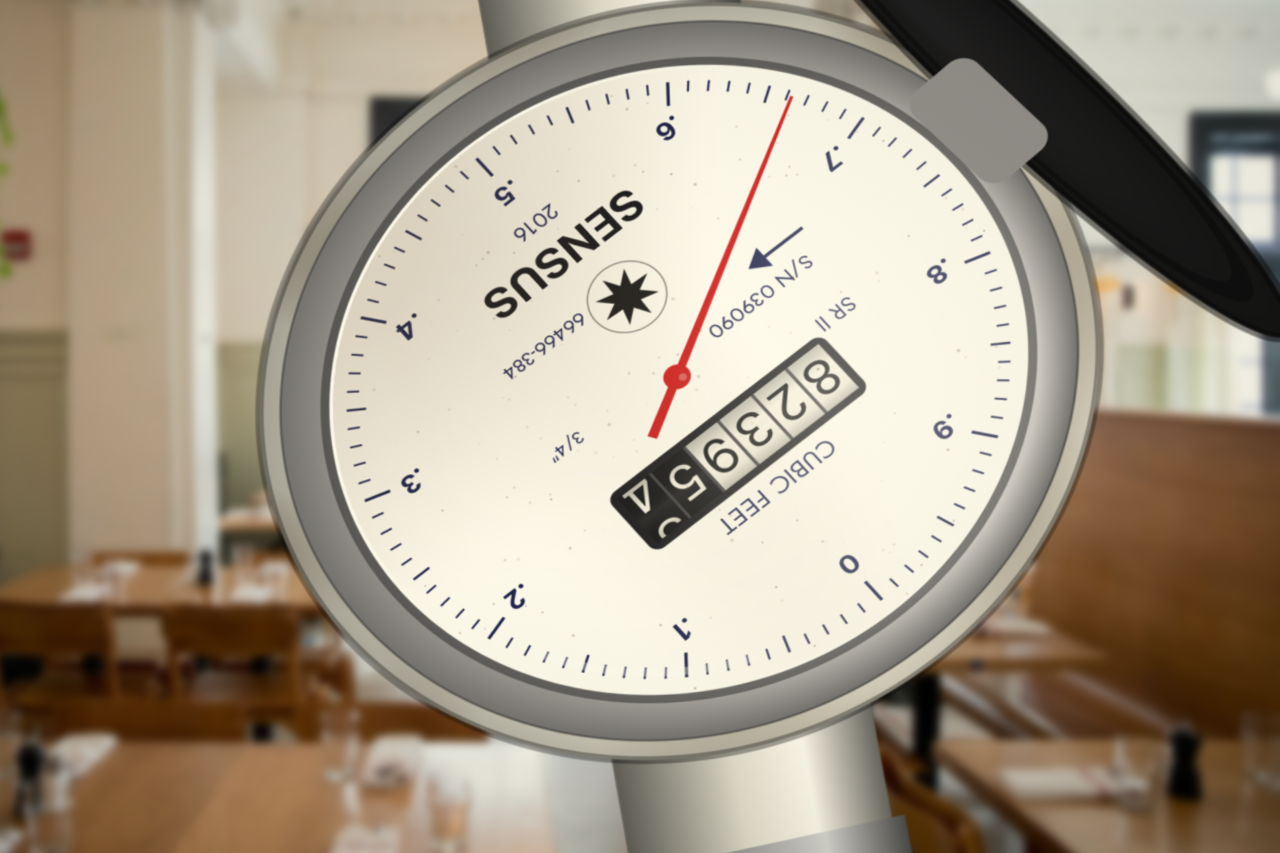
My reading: {"value": 823953.66, "unit": "ft³"}
